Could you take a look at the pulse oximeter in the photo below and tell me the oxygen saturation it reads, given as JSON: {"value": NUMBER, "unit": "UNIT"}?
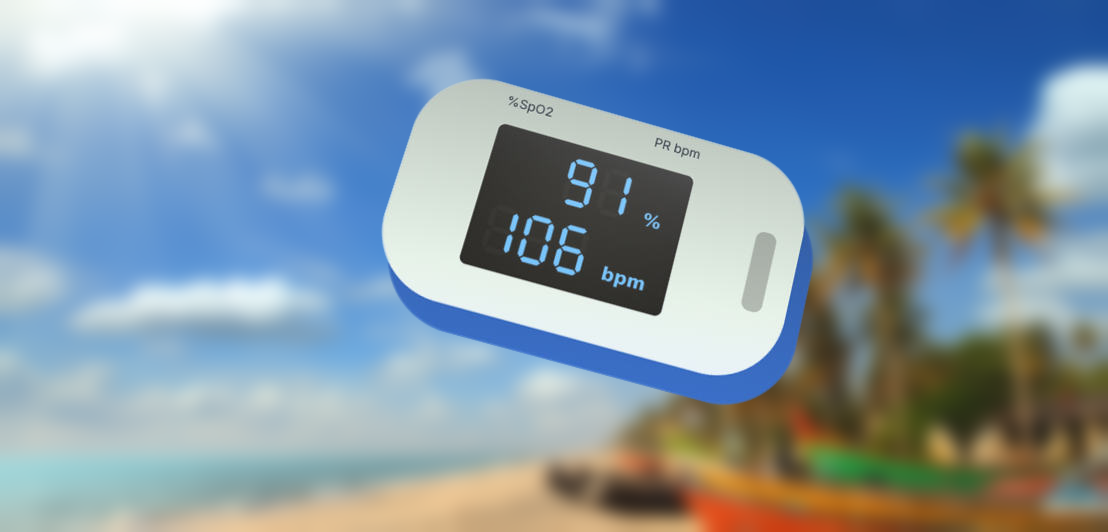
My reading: {"value": 91, "unit": "%"}
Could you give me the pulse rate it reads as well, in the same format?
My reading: {"value": 106, "unit": "bpm"}
